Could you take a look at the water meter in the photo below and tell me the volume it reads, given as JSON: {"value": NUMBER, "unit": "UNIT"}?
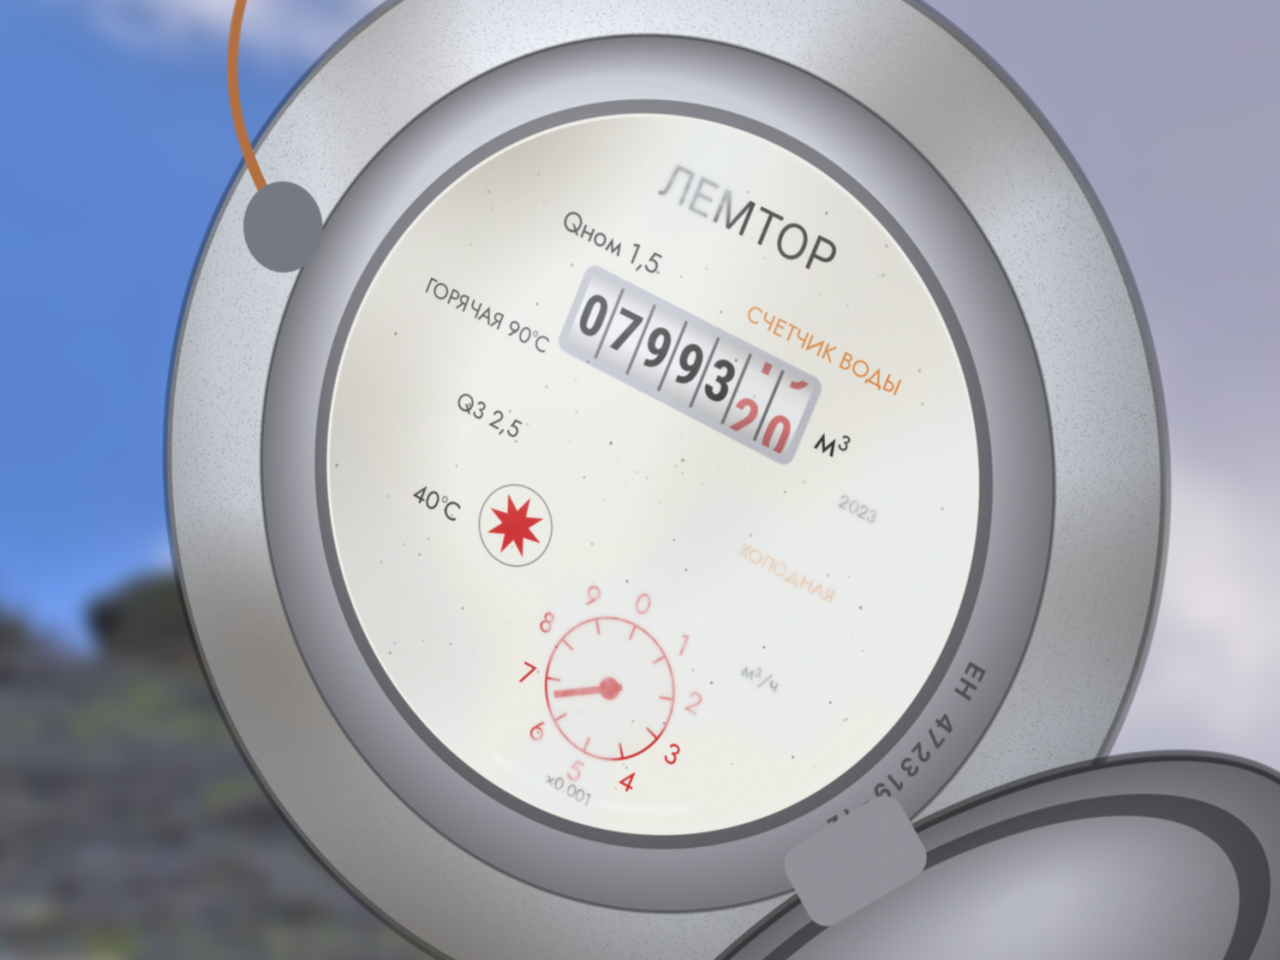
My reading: {"value": 7993.196, "unit": "m³"}
